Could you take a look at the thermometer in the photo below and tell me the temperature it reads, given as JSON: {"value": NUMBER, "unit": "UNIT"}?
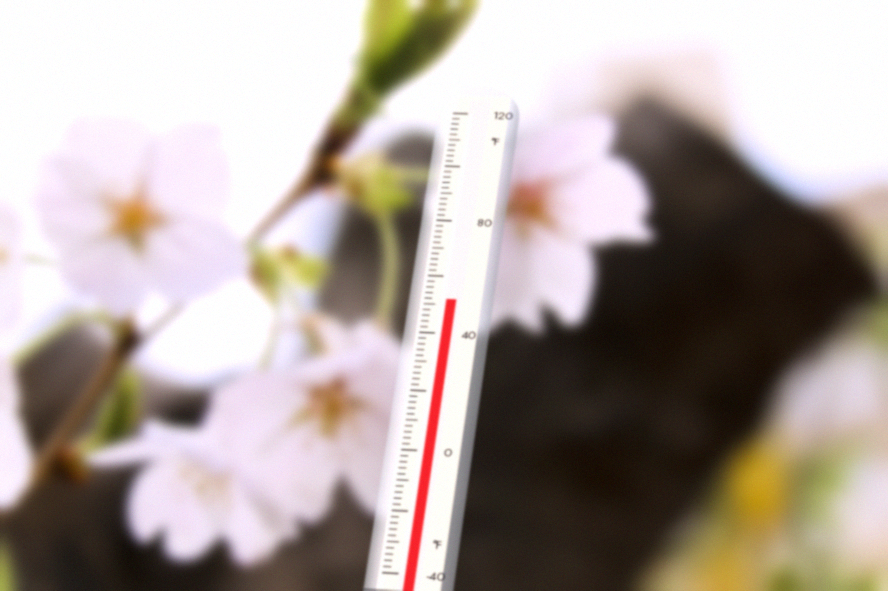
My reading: {"value": 52, "unit": "°F"}
